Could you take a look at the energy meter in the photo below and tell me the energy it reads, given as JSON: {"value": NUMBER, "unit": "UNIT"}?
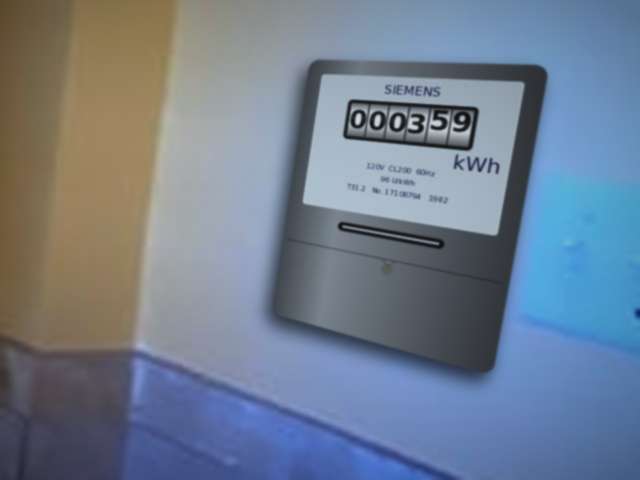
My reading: {"value": 359, "unit": "kWh"}
